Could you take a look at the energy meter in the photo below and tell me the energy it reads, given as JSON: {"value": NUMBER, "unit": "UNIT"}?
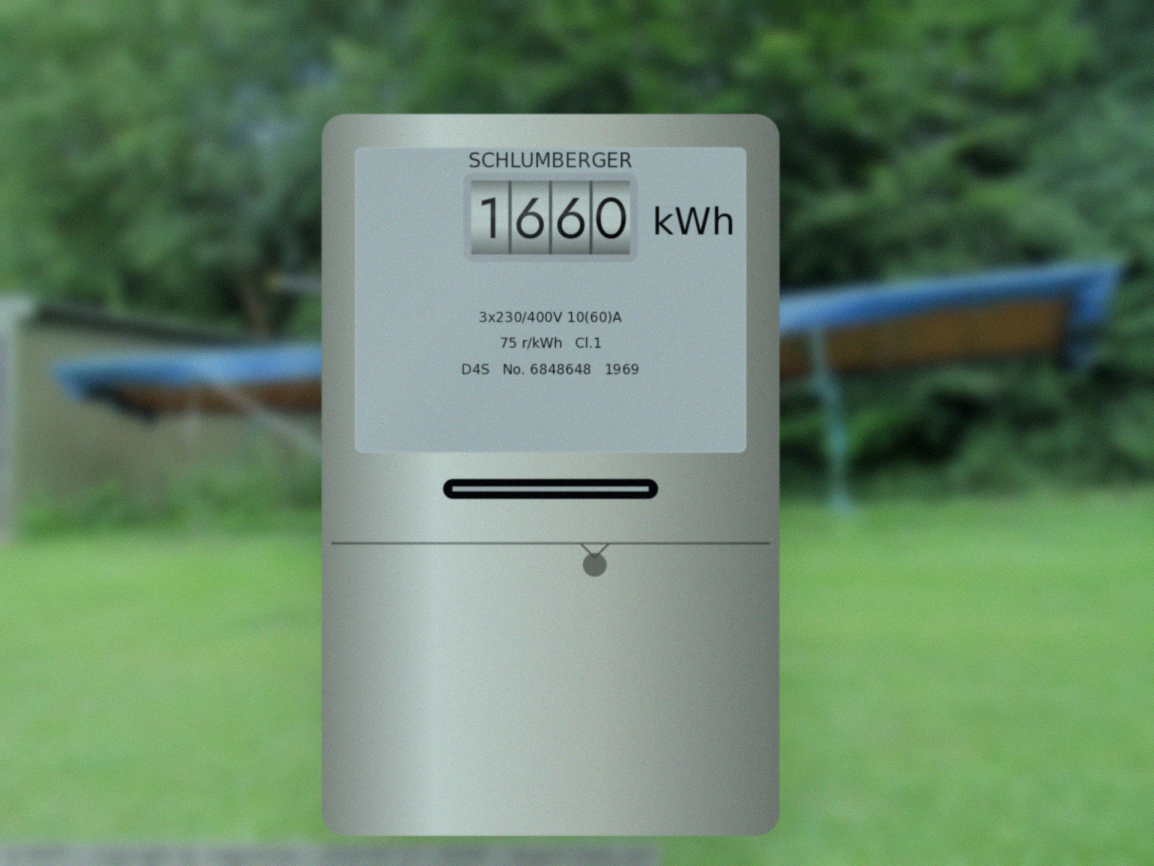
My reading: {"value": 1660, "unit": "kWh"}
